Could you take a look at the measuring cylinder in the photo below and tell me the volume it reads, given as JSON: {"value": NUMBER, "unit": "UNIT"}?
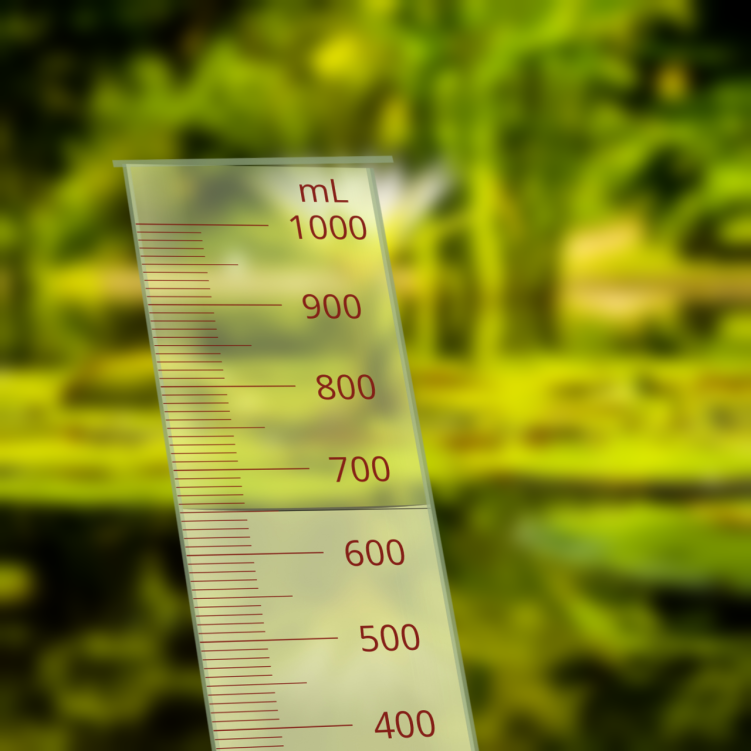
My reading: {"value": 650, "unit": "mL"}
